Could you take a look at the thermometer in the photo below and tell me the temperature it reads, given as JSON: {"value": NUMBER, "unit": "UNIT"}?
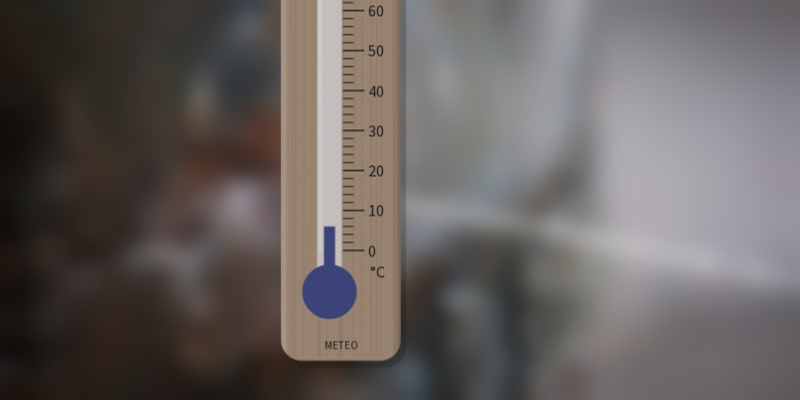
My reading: {"value": 6, "unit": "°C"}
